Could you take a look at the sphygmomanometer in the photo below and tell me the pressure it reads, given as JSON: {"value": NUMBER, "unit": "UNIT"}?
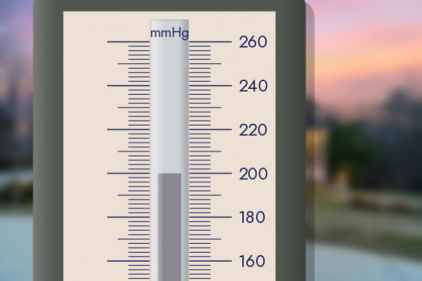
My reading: {"value": 200, "unit": "mmHg"}
